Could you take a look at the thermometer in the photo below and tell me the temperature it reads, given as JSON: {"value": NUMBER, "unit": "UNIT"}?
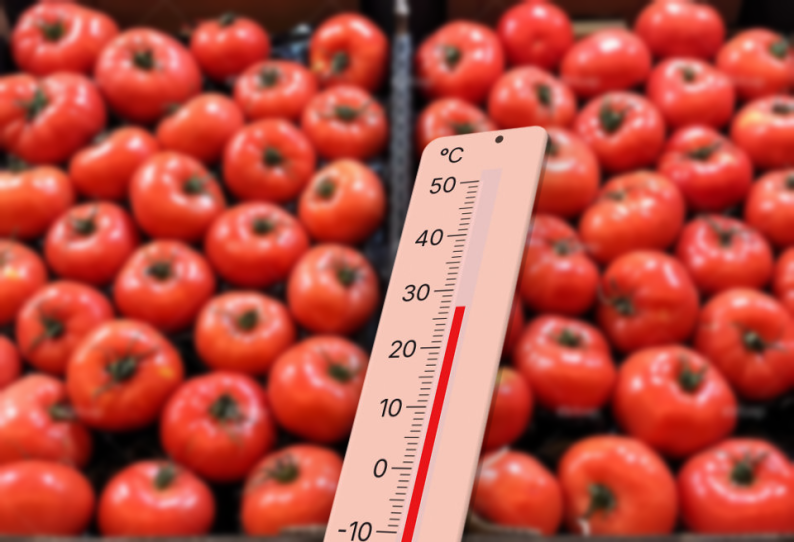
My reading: {"value": 27, "unit": "°C"}
